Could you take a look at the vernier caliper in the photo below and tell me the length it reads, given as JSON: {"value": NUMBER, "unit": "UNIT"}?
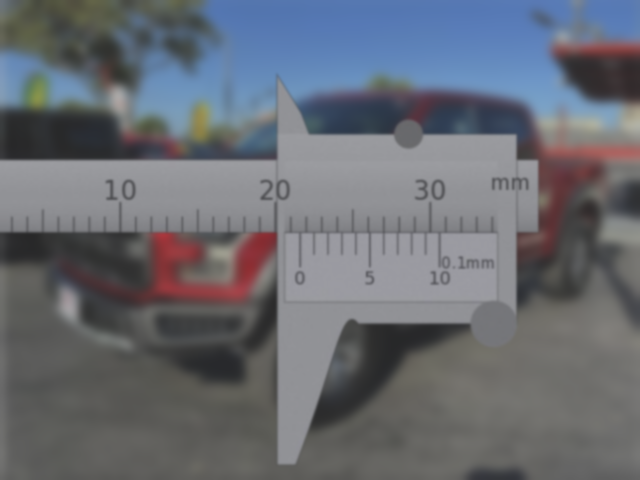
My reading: {"value": 21.6, "unit": "mm"}
